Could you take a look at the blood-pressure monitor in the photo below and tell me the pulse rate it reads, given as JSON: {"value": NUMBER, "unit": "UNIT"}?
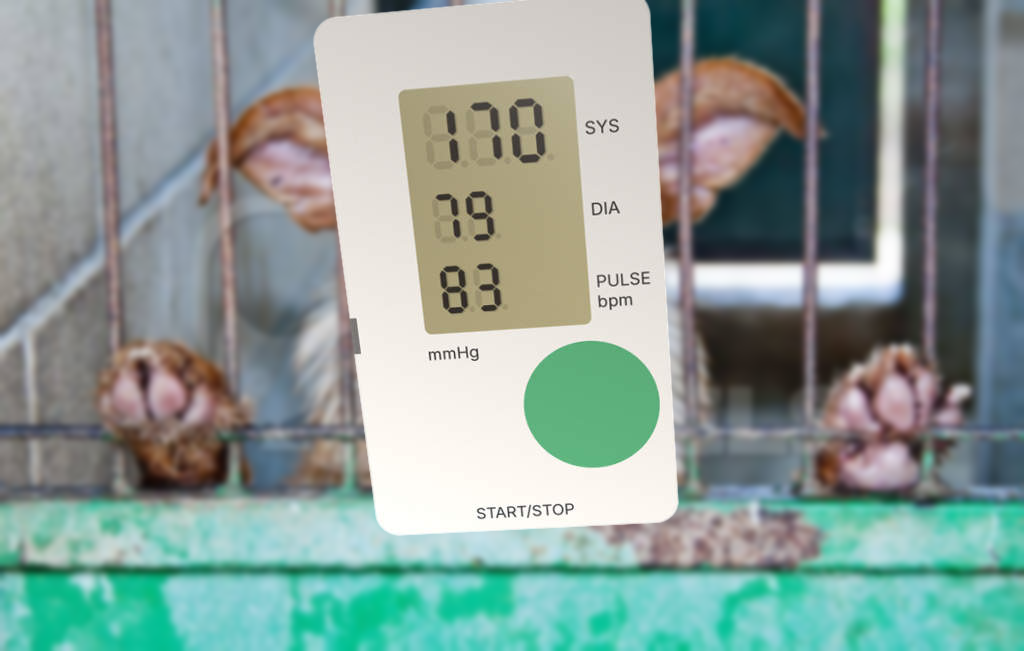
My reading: {"value": 83, "unit": "bpm"}
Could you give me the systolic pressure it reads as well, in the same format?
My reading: {"value": 170, "unit": "mmHg"}
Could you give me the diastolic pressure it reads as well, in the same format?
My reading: {"value": 79, "unit": "mmHg"}
